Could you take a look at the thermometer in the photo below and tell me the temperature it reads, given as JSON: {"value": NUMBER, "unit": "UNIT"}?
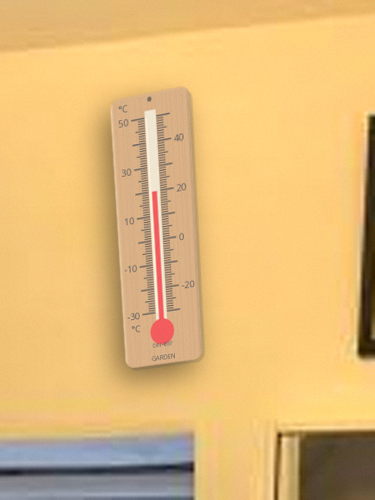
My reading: {"value": 20, "unit": "°C"}
